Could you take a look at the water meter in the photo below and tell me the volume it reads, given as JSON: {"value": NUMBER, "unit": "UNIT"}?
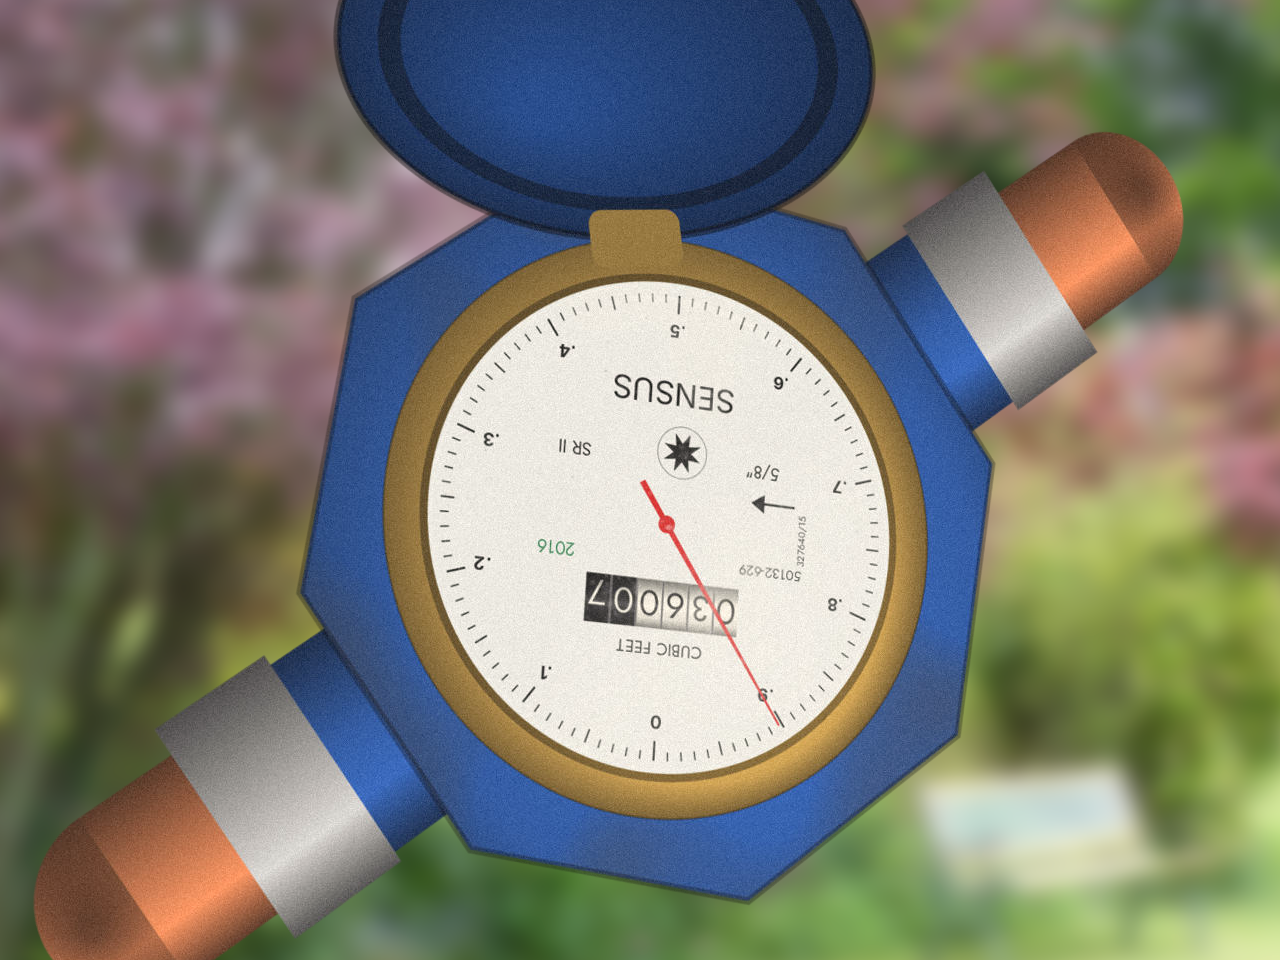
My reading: {"value": 36006.90, "unit": "ft³"}
